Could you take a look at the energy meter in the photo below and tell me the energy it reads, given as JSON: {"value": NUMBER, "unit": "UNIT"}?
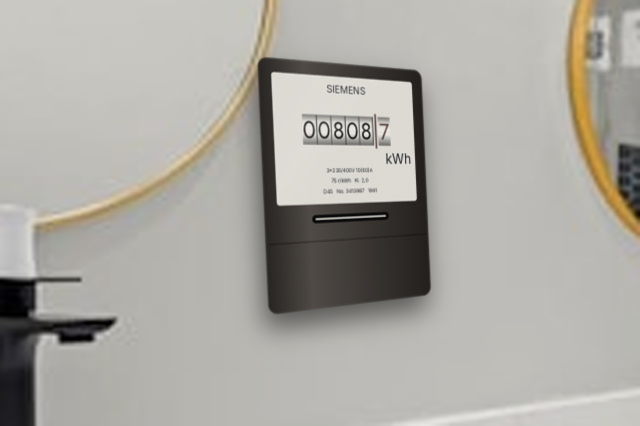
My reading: {"value": 808.7, "unit": "kWh"}
